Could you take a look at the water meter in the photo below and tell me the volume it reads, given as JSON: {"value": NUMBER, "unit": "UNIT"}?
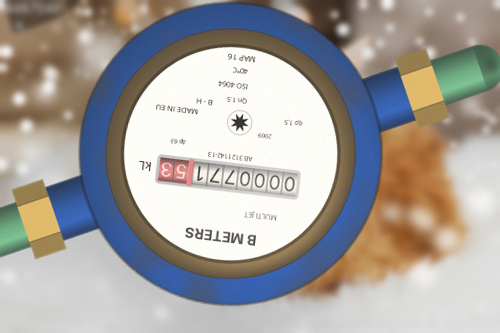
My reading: {"value": 771.53, "unit": "kL"}
